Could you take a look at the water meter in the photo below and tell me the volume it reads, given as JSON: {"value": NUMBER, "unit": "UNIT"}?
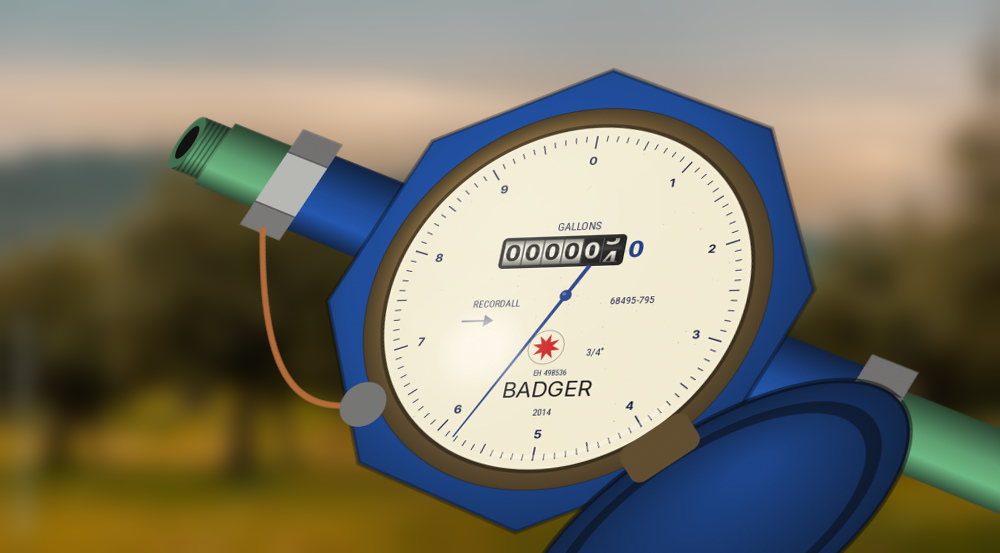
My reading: {"value": 35.8, "unit": "gal"}
